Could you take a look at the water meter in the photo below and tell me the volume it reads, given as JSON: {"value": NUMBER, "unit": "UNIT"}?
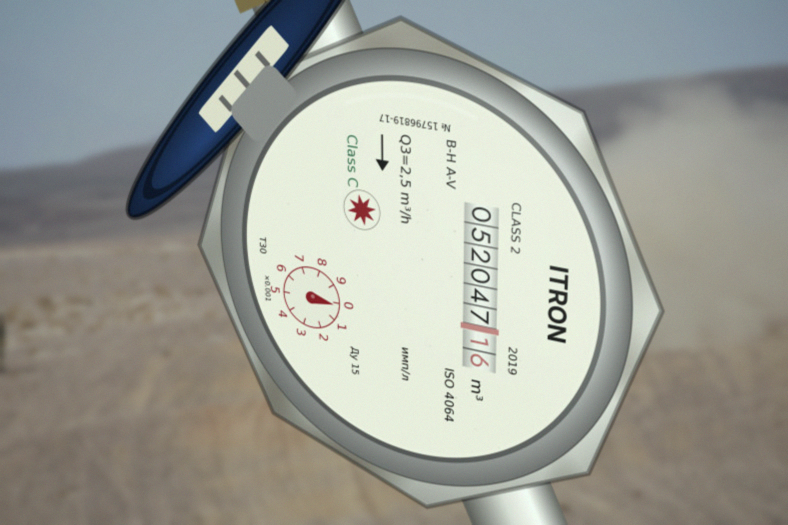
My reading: {"value": 52047.160, "unit": "m³"}
